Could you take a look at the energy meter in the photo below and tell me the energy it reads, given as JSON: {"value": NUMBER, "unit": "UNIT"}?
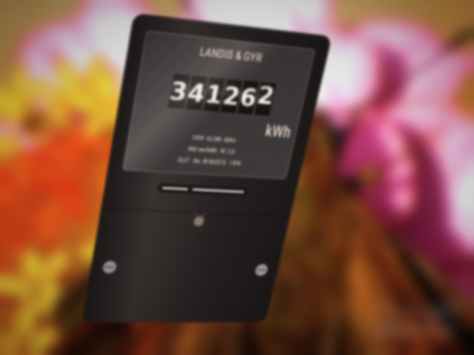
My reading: {"value": 341262, "unit": "kWh"}
